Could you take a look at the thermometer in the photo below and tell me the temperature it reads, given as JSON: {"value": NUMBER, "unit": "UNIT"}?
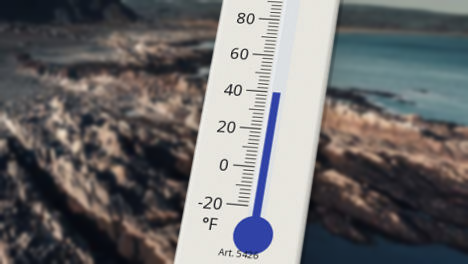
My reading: {"value": 40, "unit": "°F"}
